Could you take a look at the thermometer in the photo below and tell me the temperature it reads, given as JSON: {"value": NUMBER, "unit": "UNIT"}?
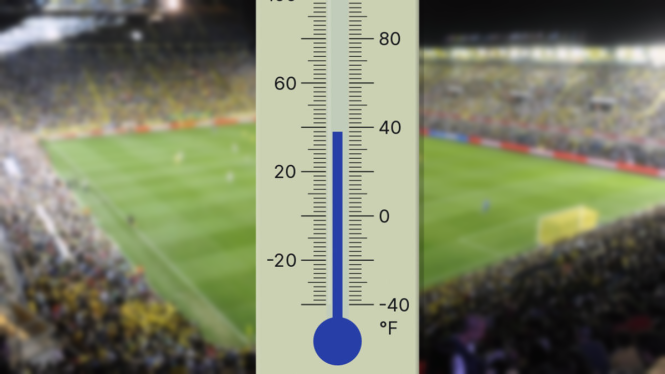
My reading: {"value": 38, "unit": "°F"}
